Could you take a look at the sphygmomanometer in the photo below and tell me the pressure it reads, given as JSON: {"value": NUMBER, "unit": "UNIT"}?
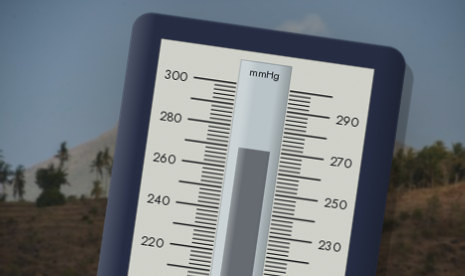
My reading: {"value": 270, "unit": "mmHg"}
